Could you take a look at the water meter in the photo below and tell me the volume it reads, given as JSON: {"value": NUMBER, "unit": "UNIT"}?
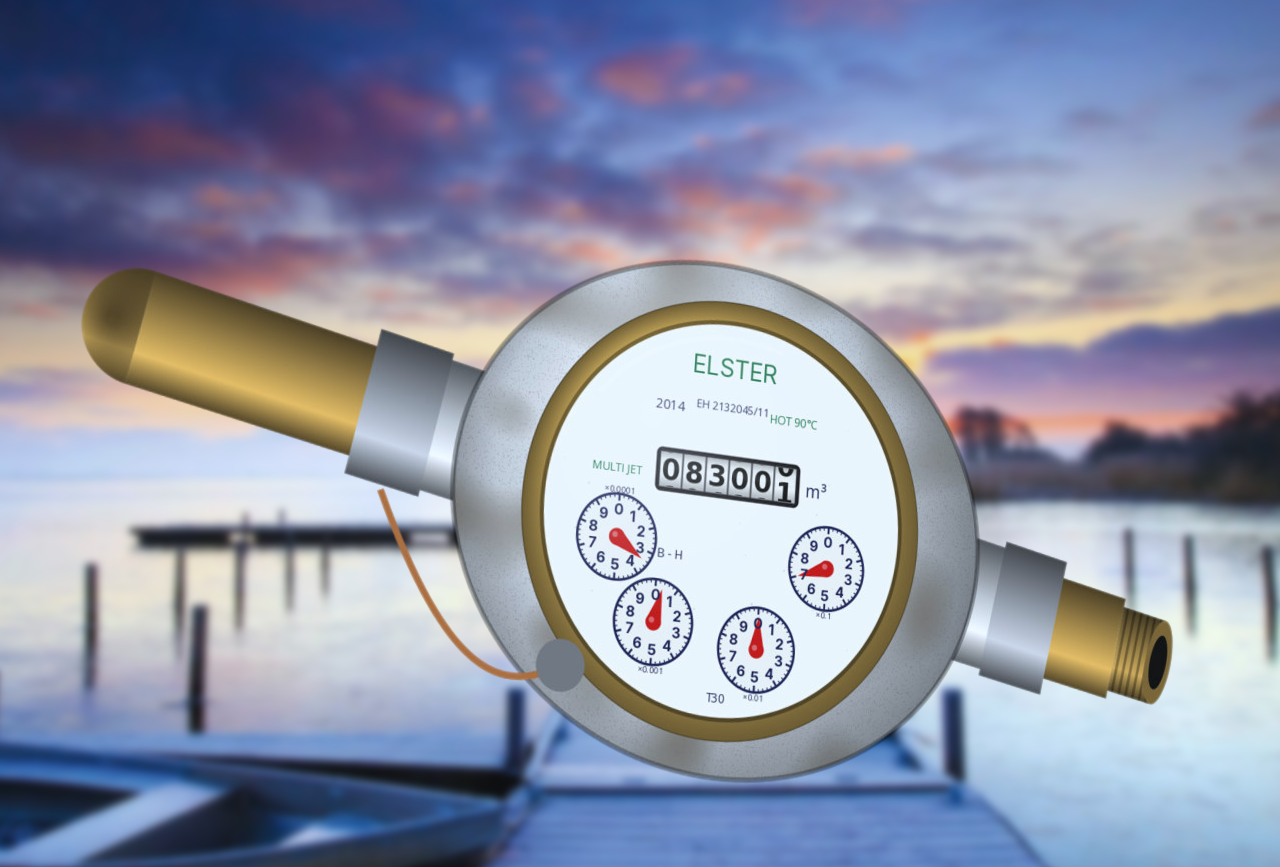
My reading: {"value": 83000.7003, "unit": "m³"}
